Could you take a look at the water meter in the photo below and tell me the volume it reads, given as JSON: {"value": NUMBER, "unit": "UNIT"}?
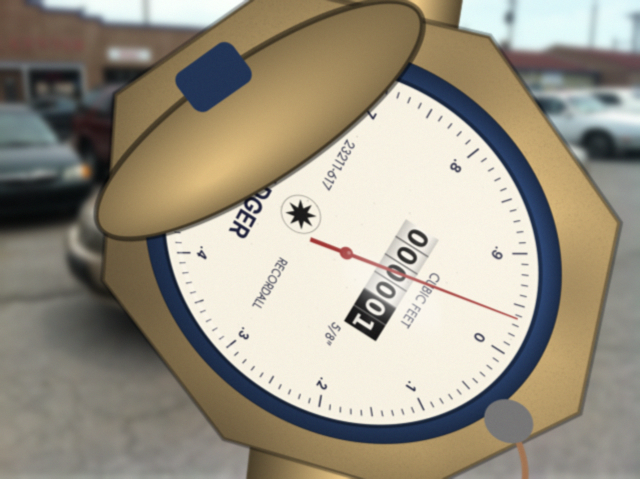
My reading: {"value": 0.96, "unit": "ft³"}
